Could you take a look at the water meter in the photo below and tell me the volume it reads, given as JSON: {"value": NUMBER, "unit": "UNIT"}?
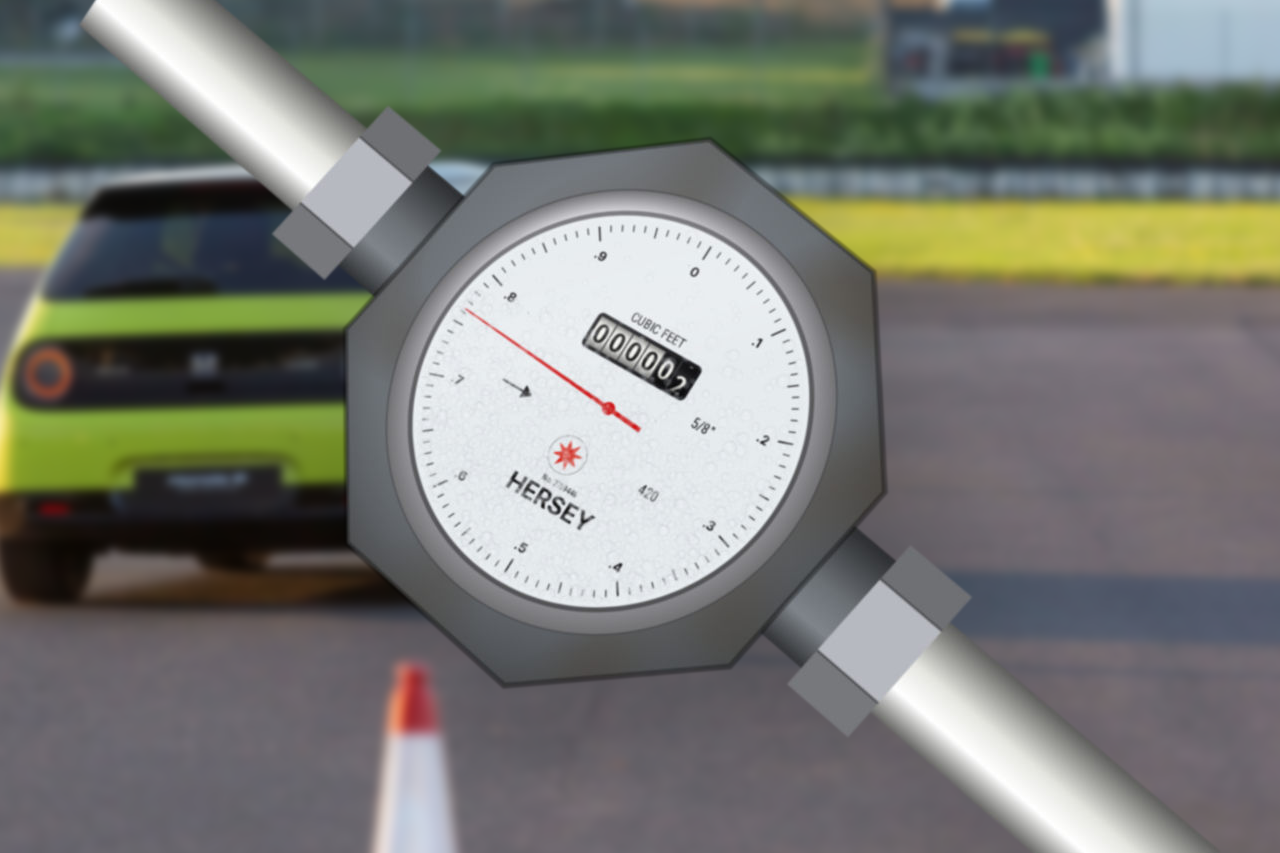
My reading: {"value": 1.76, "unit": "ft³"}
